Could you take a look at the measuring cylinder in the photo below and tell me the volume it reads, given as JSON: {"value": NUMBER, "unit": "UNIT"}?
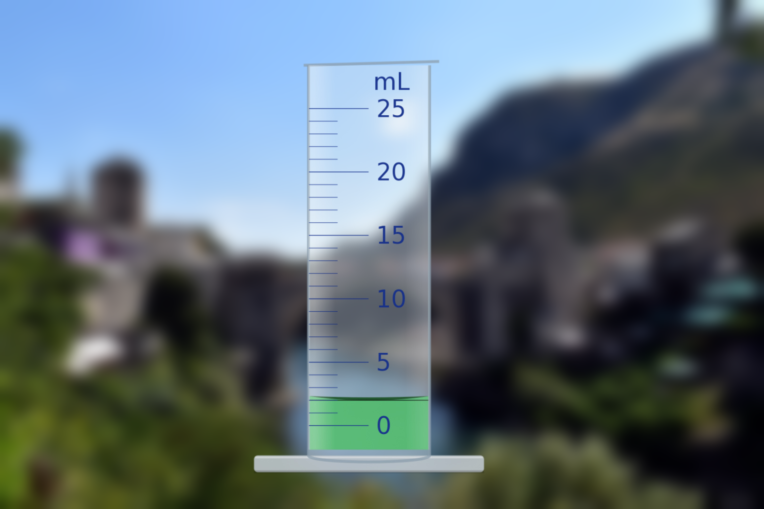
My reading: {"value": 2, "unit": "mL"}
